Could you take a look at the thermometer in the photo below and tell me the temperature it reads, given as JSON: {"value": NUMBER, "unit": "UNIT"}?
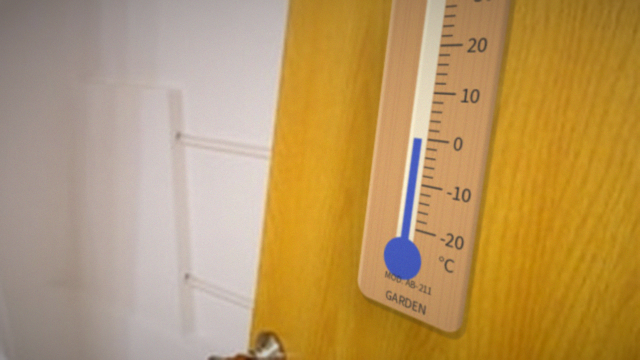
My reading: {"value": 0, "unit": "°C"}
